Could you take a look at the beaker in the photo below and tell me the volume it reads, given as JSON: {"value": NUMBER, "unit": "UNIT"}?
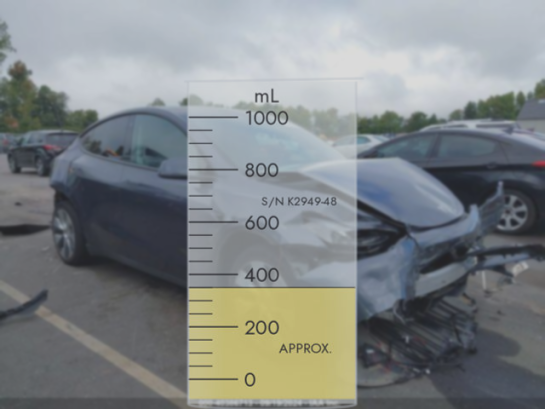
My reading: {"value": 350, "unit": "mL"}
